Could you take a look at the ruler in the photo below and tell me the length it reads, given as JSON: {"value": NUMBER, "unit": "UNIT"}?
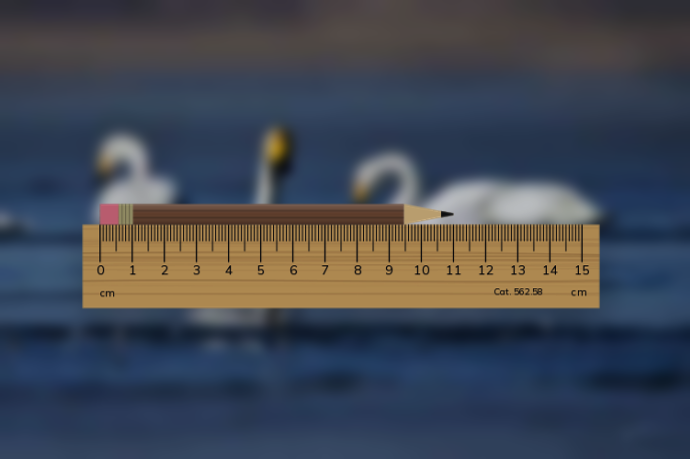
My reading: {"value": 11, "unit": "cm"}
